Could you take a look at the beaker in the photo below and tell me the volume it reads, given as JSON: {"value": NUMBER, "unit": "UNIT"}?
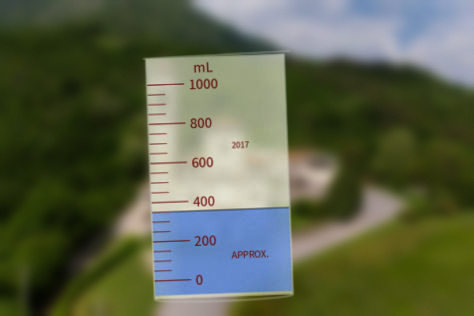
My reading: {"value": 350, "unit": "mL"}
